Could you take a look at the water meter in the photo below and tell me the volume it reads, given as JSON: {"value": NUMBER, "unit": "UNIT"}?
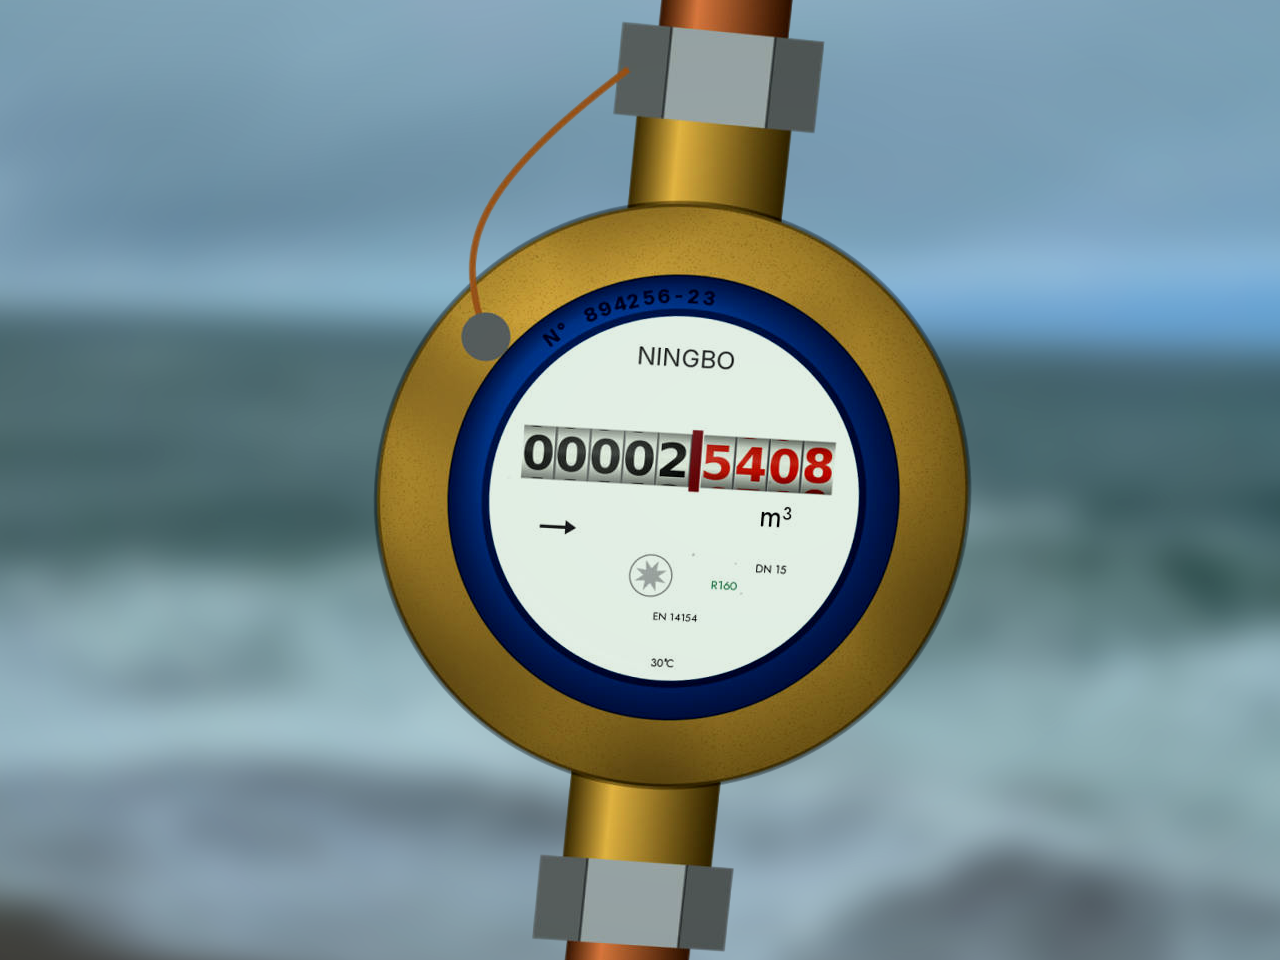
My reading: {"value": 2.5408, "unit": "m³"}
